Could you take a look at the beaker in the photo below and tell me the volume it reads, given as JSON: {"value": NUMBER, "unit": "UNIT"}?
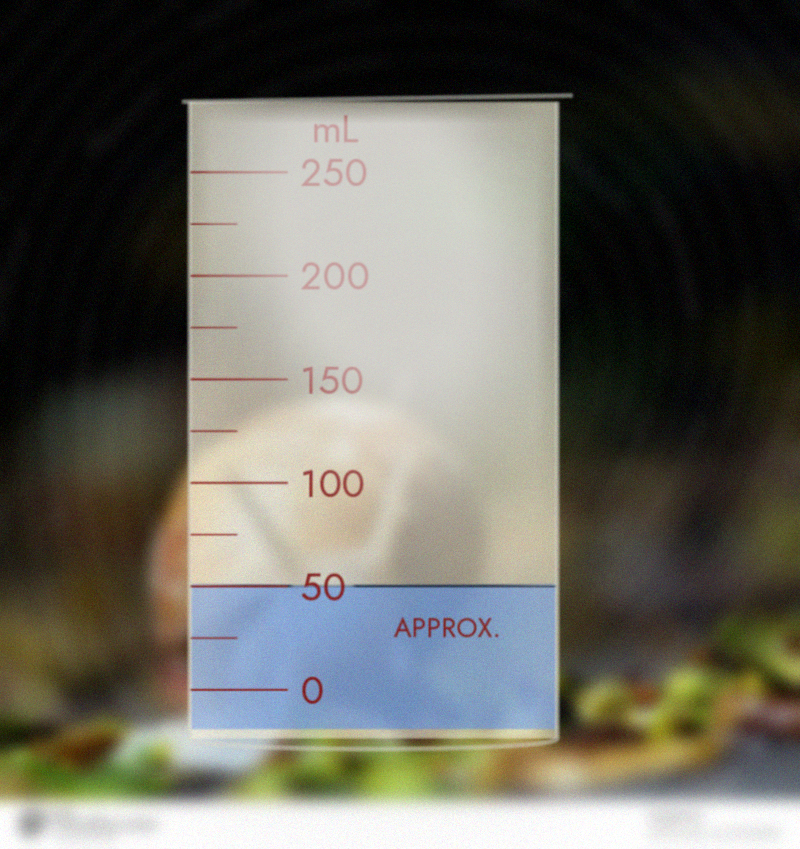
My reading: {"value": 50, "unit": "mL"}
